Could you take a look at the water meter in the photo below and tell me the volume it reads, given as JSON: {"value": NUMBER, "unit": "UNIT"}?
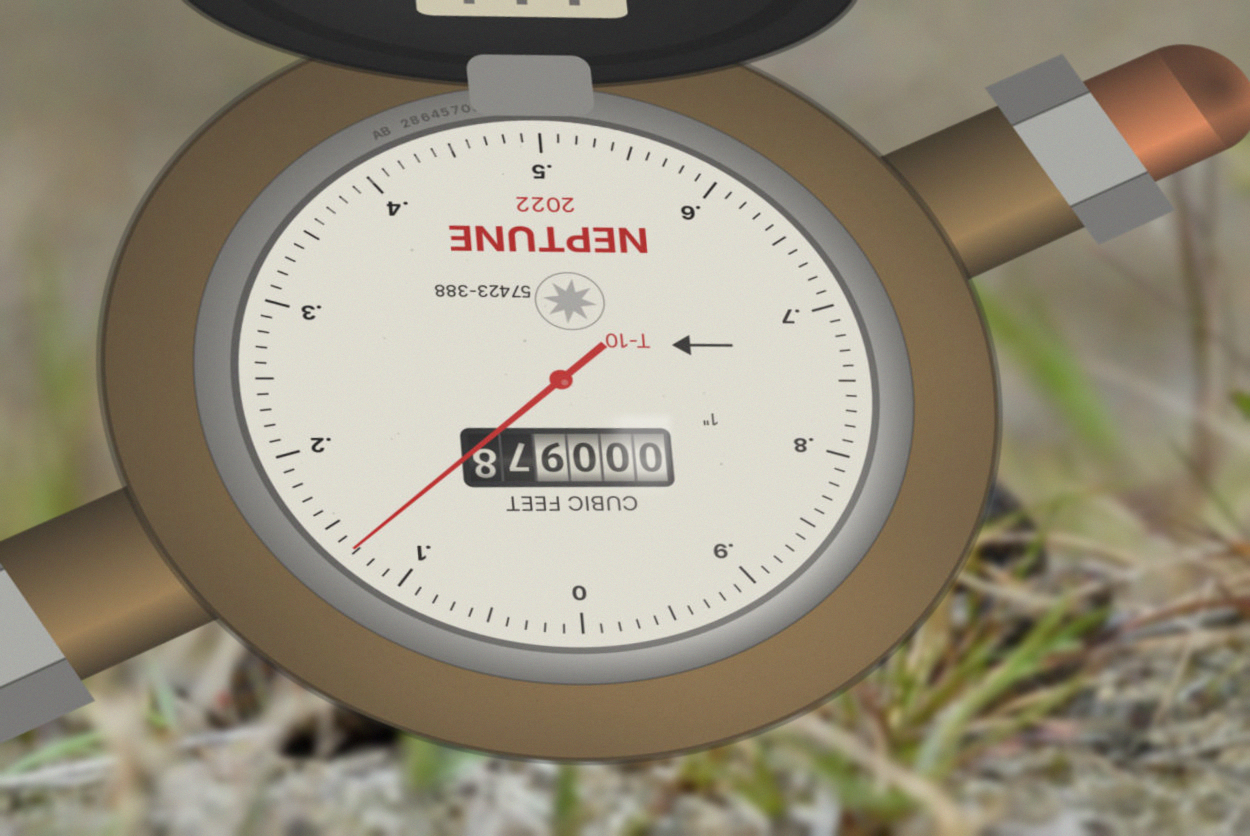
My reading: {"value": 978.13, "unit": "ft³"}
